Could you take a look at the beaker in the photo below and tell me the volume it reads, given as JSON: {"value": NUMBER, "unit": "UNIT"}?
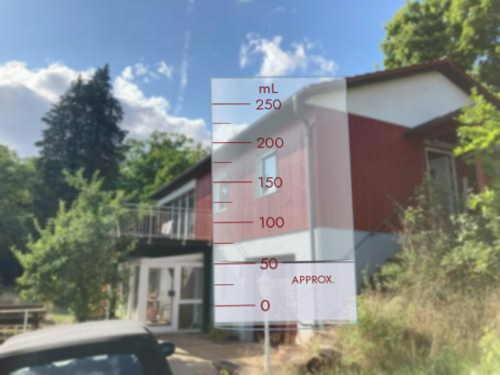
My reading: {"value": 50, "unit": "mL"}
